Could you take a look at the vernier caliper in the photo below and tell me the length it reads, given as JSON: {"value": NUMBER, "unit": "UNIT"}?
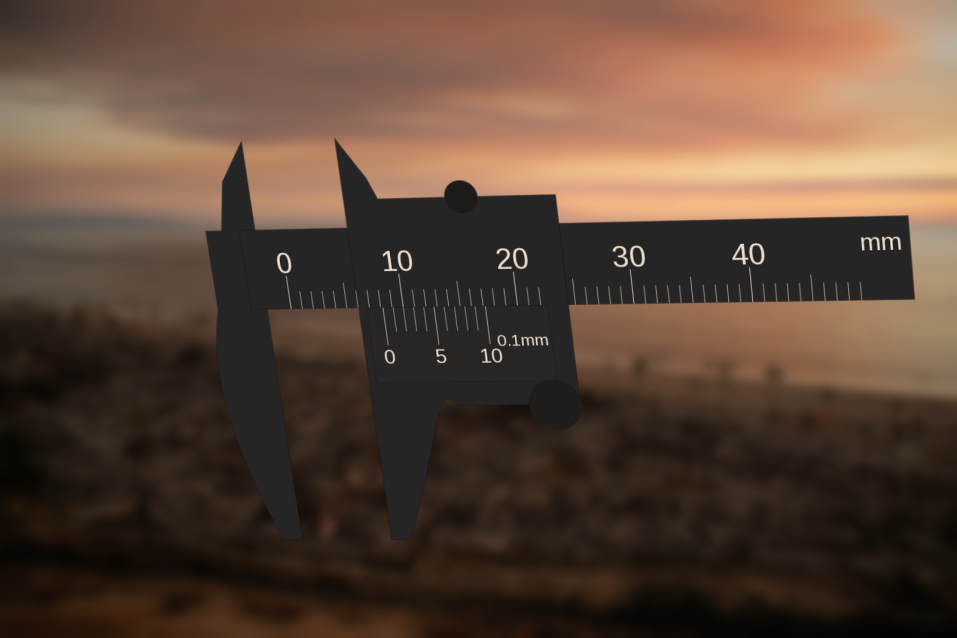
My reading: {"value": 8.2, "unit": "mm"}
